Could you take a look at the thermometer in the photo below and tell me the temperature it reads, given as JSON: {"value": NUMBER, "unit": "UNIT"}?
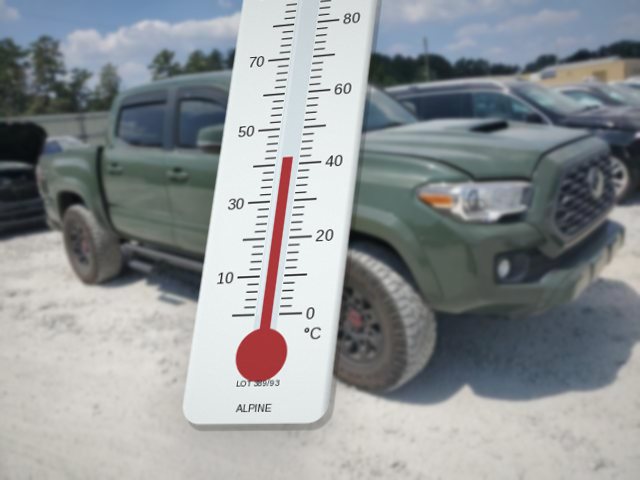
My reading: {"value": 42, "unit": "°C"}
